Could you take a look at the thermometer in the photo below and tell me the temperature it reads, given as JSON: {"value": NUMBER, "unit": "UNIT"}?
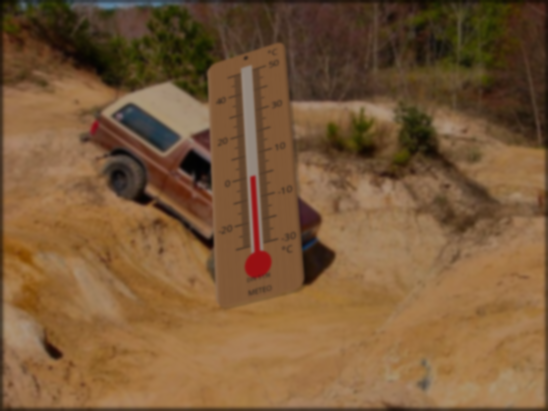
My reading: {"value": 0, "unit": "°C"}
